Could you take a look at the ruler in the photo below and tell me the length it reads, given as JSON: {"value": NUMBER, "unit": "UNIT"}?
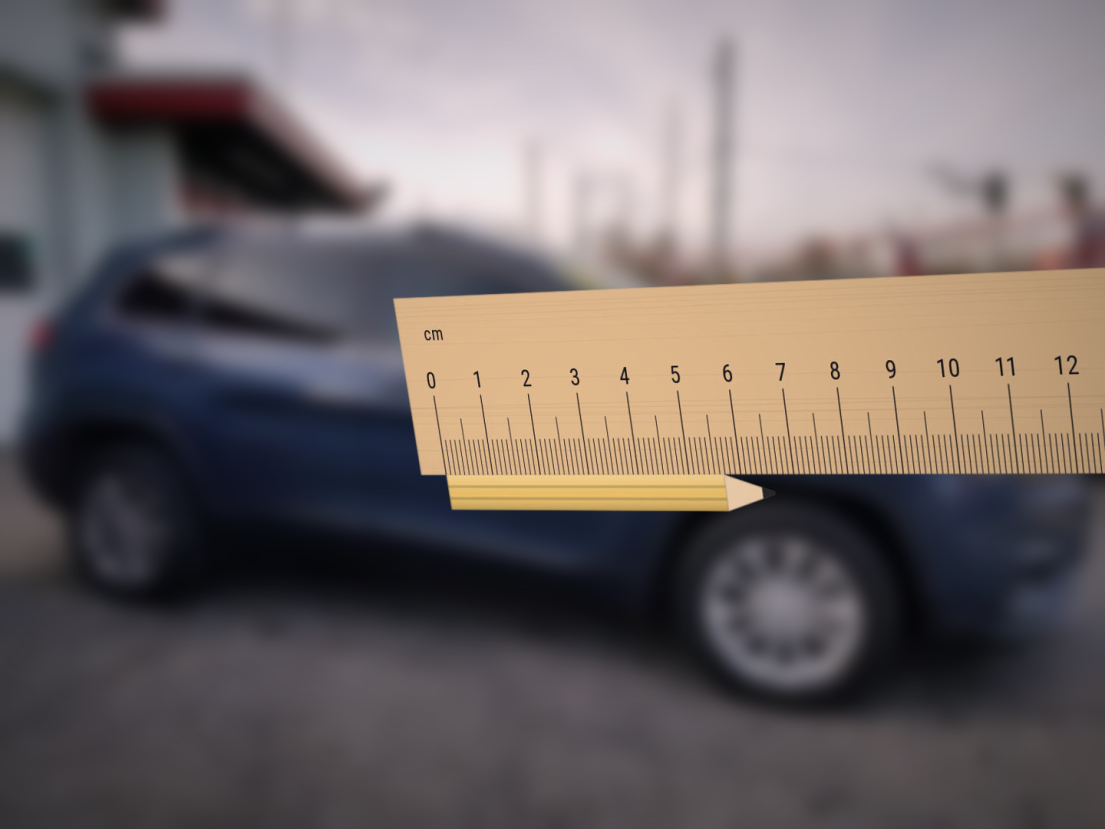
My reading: {"value": 6.6, "unit": "cm"}
